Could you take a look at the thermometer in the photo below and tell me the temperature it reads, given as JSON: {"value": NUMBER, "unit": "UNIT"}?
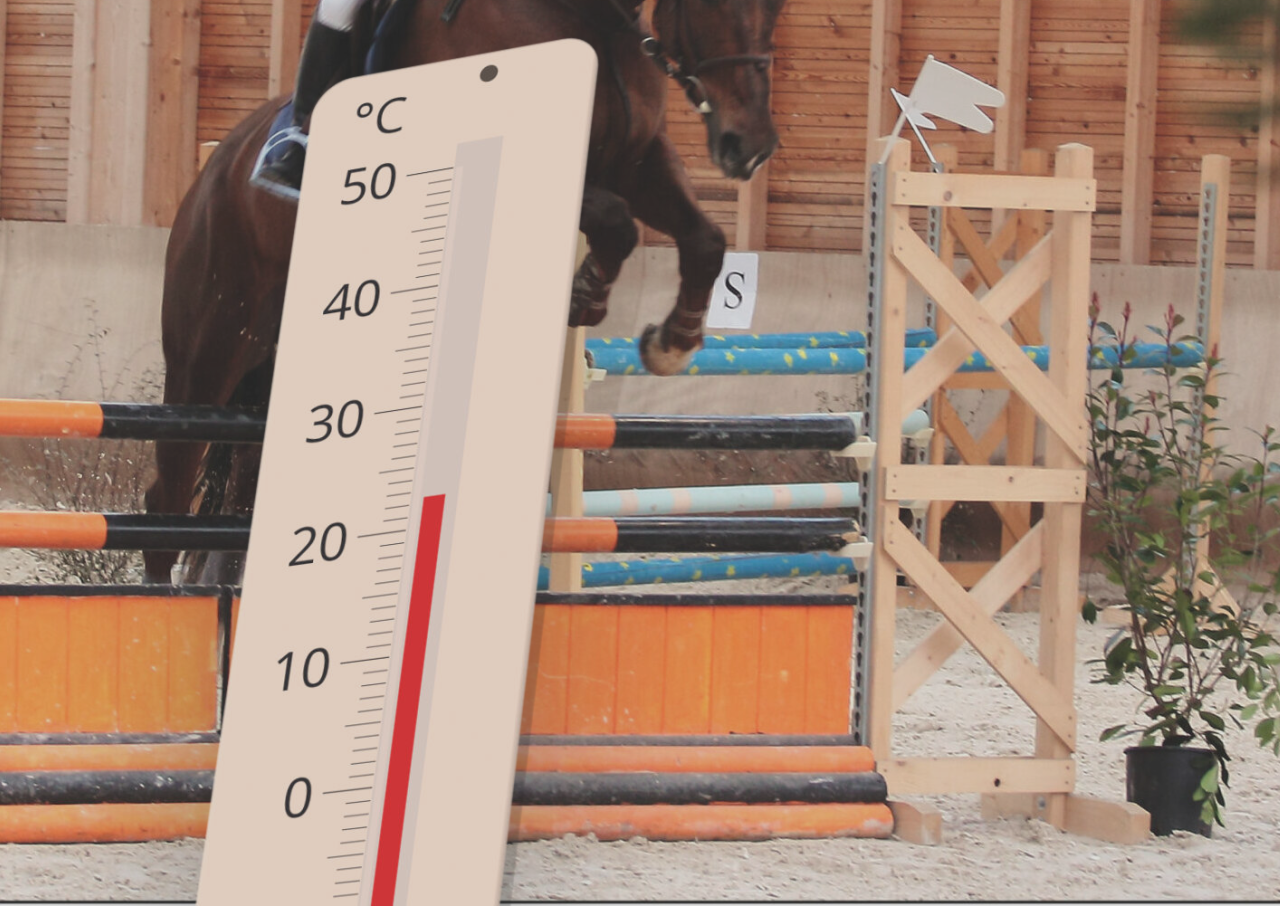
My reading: {"value": 22.5, "unit": "°C"}
